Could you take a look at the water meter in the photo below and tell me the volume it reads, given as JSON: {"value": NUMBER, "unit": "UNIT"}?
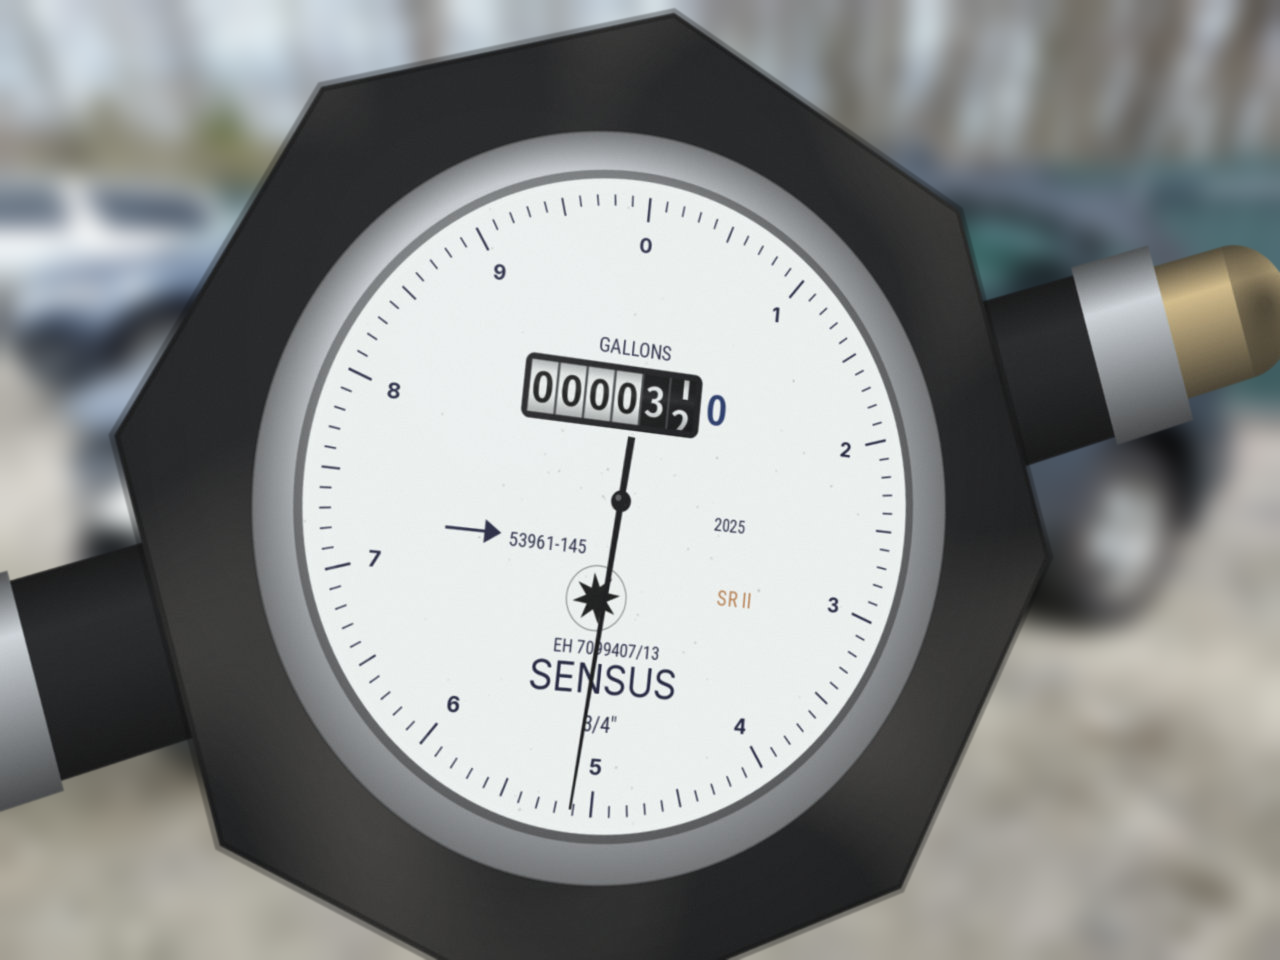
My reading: {"value": 315.1, "unit": "gal"}
